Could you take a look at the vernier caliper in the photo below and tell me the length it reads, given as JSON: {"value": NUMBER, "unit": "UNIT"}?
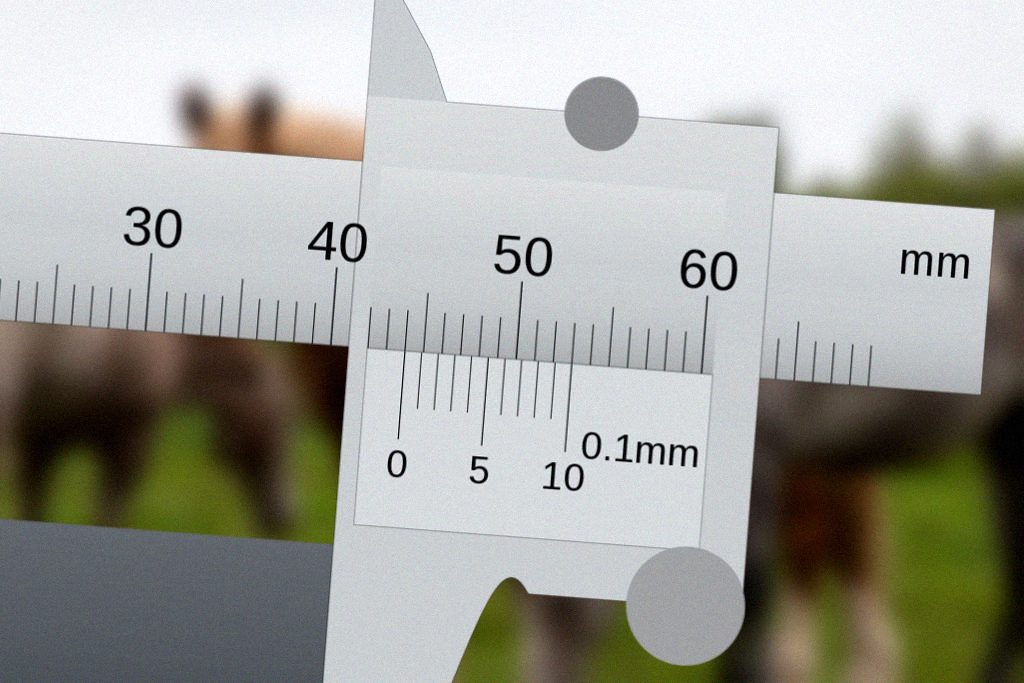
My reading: {"value": 44.0, "unit": "mm"}
